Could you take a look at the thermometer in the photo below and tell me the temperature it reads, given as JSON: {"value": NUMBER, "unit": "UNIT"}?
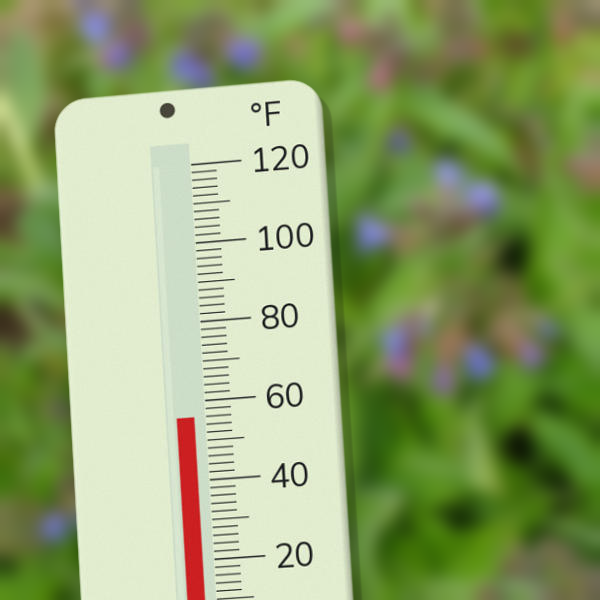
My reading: {"value": 56, "unit": "°F"}
